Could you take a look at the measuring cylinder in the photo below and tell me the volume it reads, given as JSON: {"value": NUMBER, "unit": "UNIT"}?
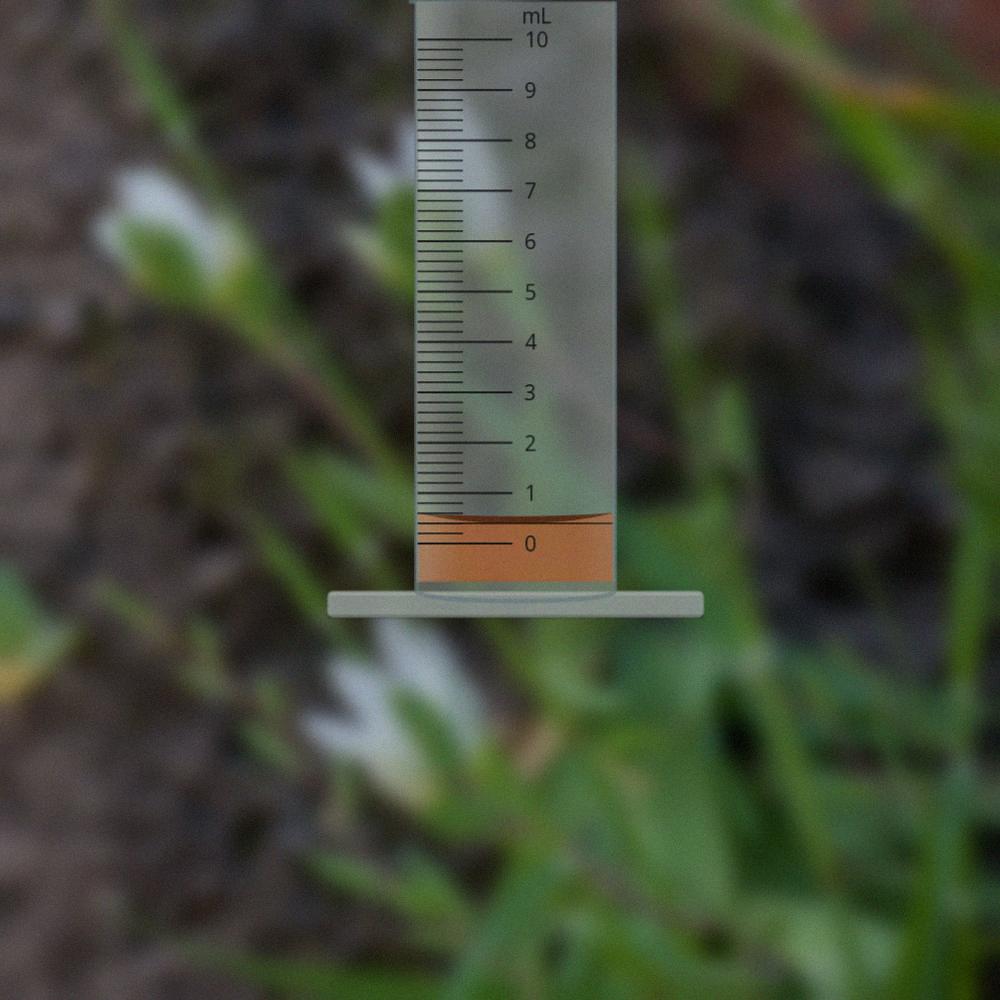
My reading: {"value": 0.4, "unit": "mL"}
